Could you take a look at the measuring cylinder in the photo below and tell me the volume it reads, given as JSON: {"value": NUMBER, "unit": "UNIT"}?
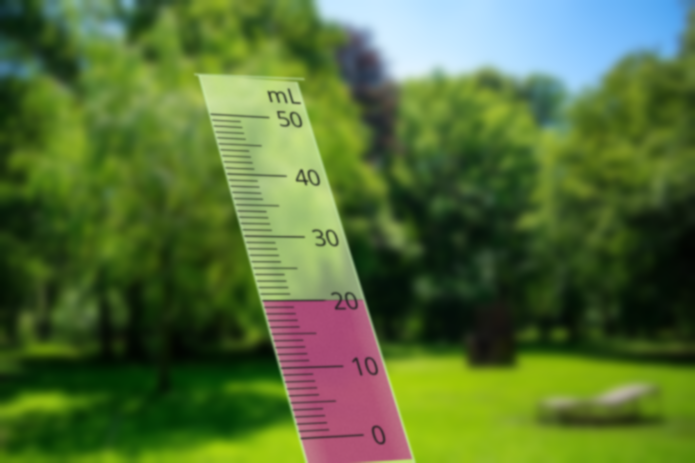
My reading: {"value": 20, "unit": "mL"}
